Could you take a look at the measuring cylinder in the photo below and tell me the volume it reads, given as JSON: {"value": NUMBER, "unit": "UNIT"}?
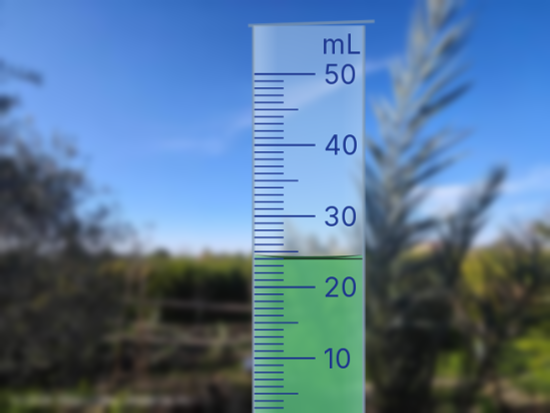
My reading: {"value": 24, "unit": "mL"}
